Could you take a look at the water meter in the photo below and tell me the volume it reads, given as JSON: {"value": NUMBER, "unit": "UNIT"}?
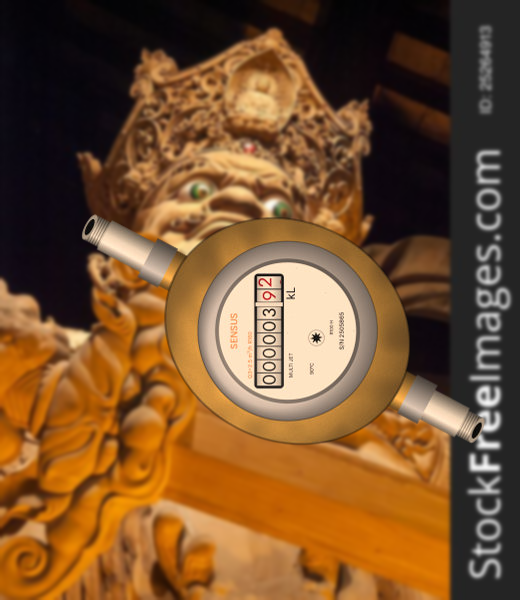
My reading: {"value": 3.92, "unit": "kL"}
